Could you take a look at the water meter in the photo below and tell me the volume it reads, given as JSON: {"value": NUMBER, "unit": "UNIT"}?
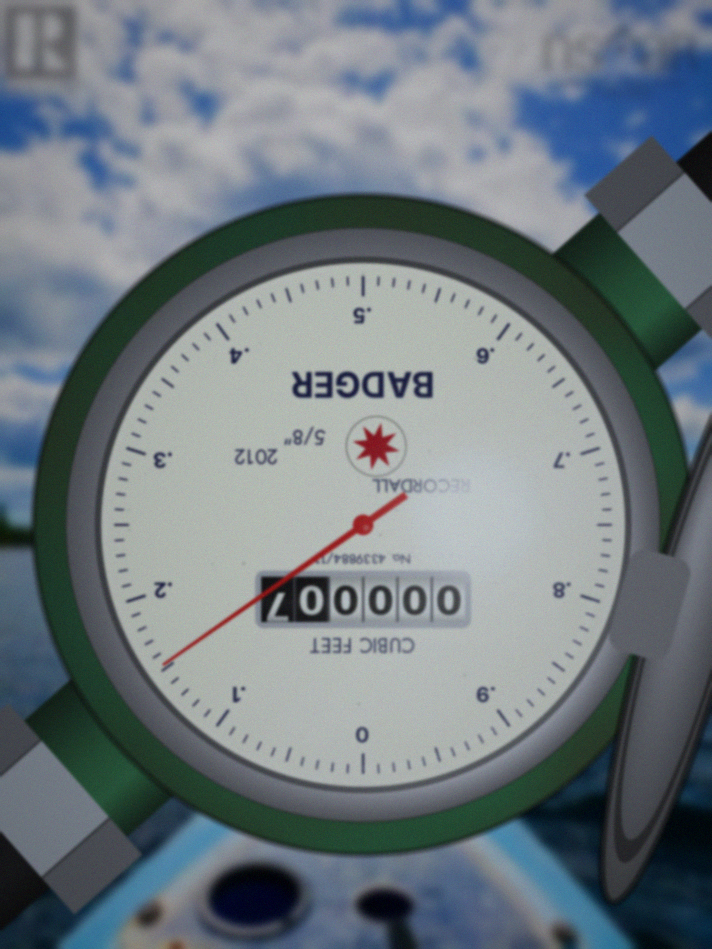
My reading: {"value": 7.15, "unit": "ft³"}
